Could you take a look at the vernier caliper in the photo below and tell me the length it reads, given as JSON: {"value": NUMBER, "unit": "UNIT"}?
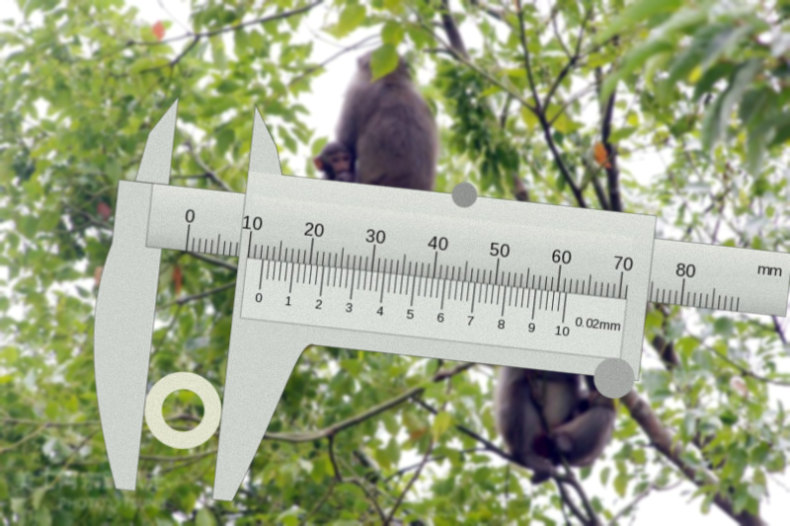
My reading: {"value": 12.4, "unit": "mm"}
